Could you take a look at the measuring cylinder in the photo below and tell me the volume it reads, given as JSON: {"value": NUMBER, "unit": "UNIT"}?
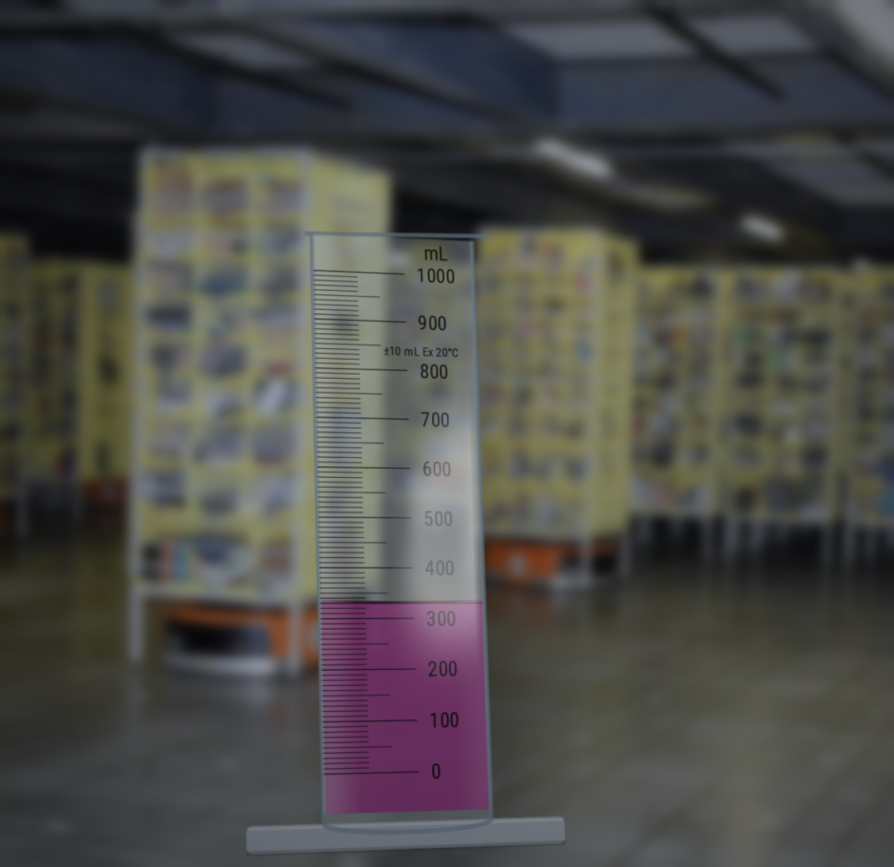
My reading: {"value": 330, "unit": "mL"}
